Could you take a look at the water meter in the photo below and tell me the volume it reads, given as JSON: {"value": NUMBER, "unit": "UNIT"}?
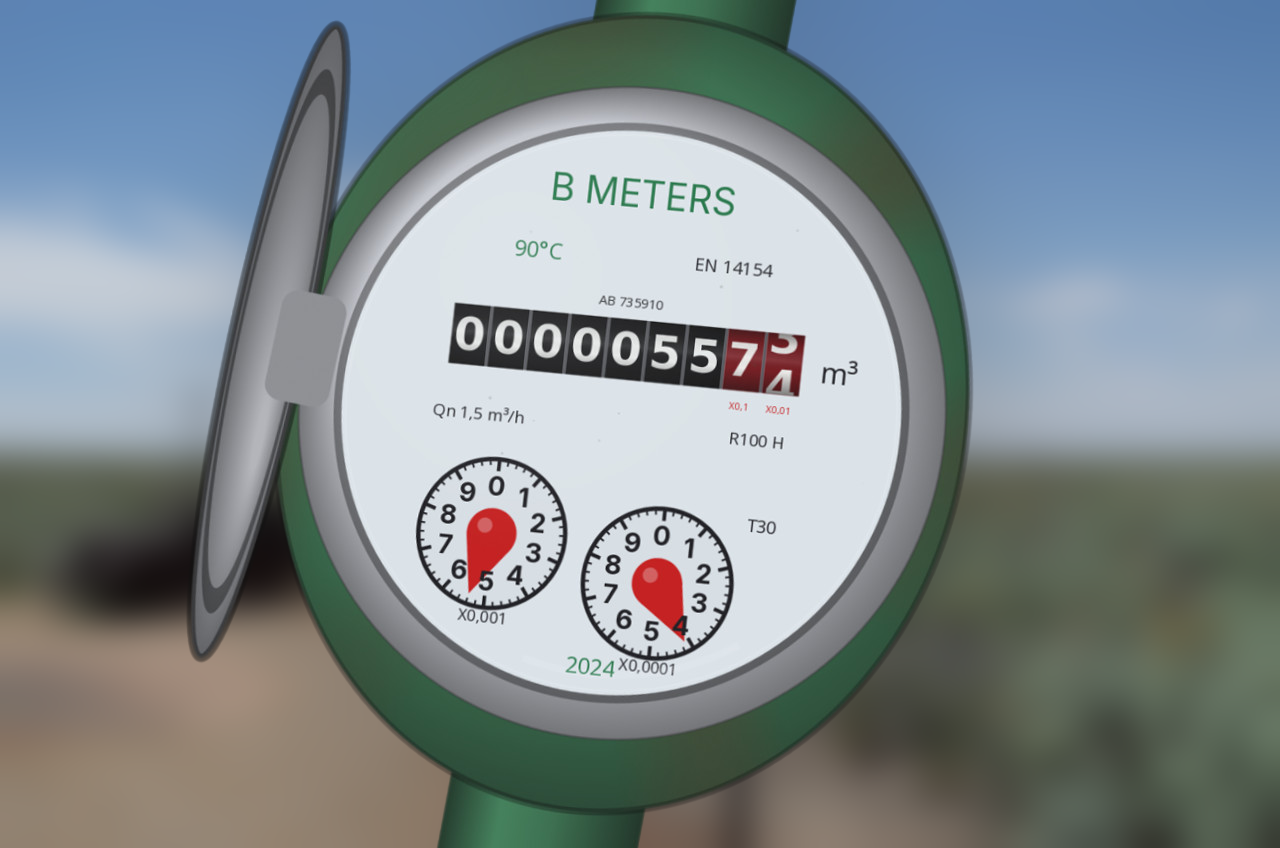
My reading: {"value": 55.7354, "unit": "m³"}
